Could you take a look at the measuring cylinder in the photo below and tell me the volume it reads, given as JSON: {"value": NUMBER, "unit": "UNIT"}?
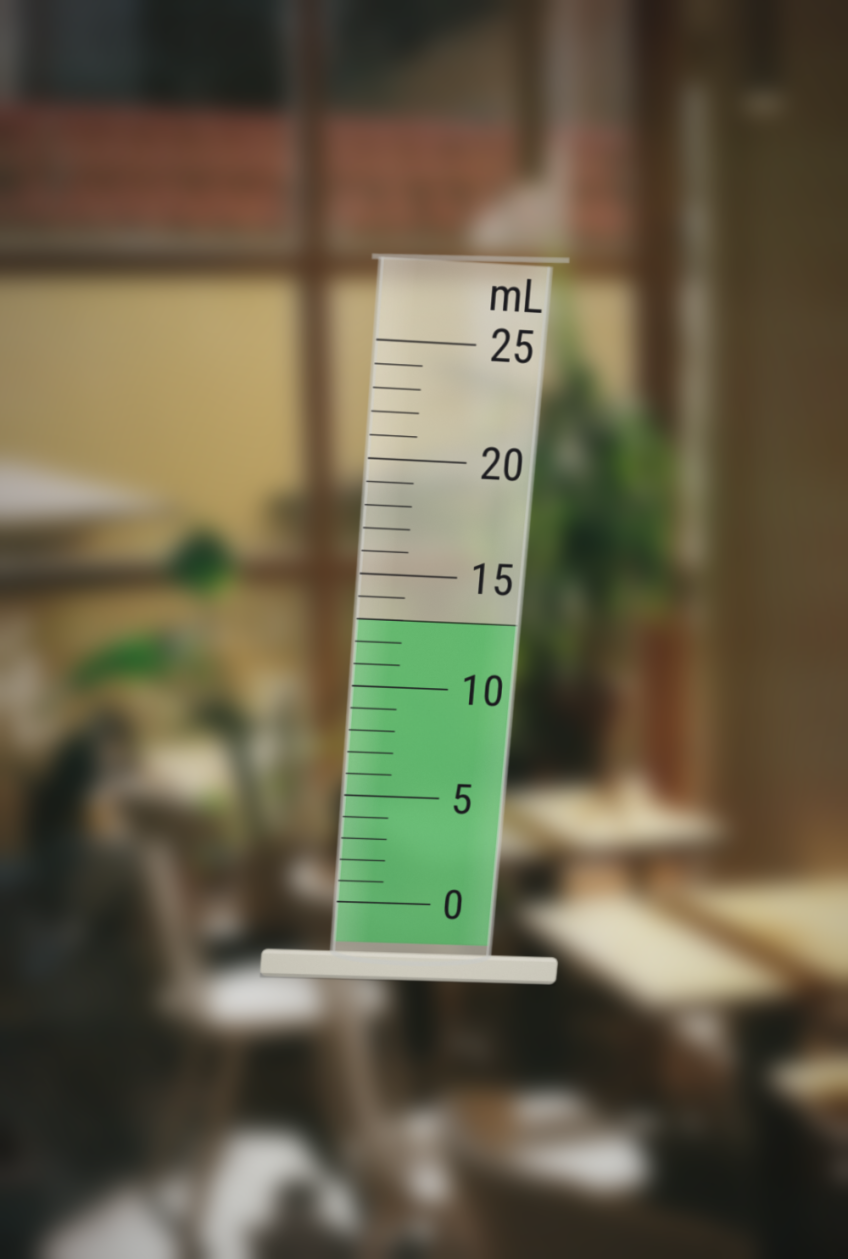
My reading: {"value": 13, "unit": "mL"}
